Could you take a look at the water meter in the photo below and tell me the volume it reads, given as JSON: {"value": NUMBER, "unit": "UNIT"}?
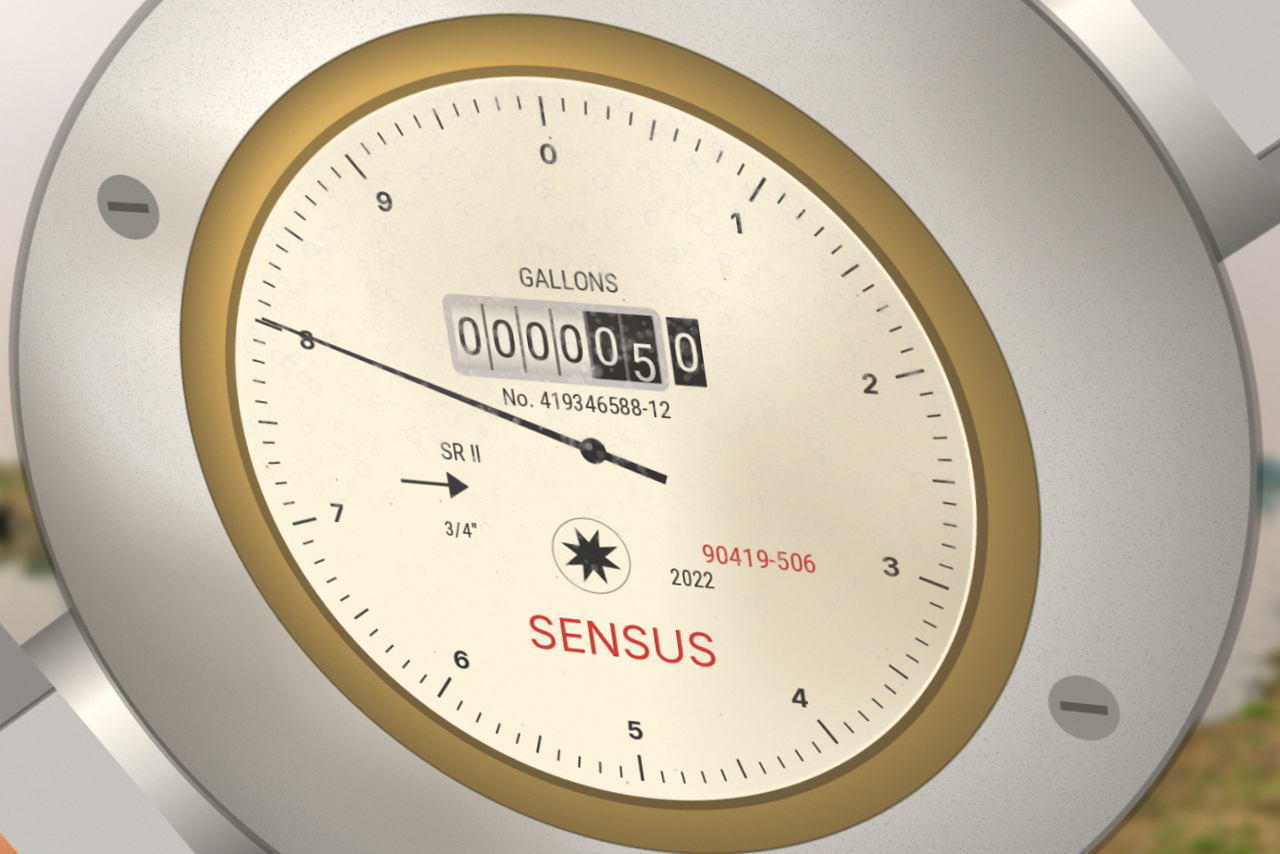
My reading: {"value": 48.0, "unit": "gal"}
